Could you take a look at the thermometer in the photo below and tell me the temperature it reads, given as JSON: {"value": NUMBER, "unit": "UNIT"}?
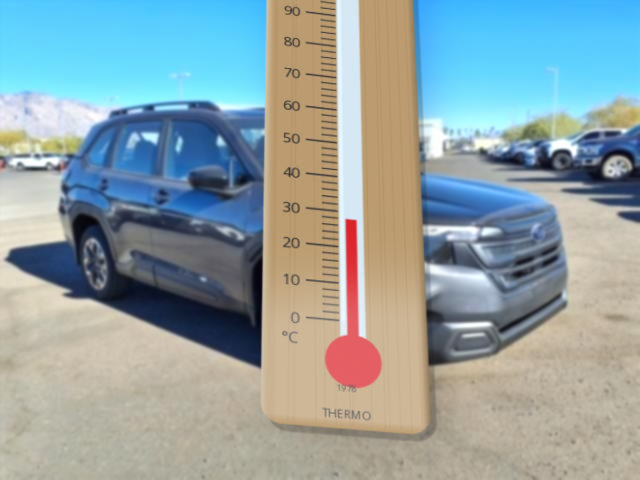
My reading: {"value": 28, "unit": "°C"}
